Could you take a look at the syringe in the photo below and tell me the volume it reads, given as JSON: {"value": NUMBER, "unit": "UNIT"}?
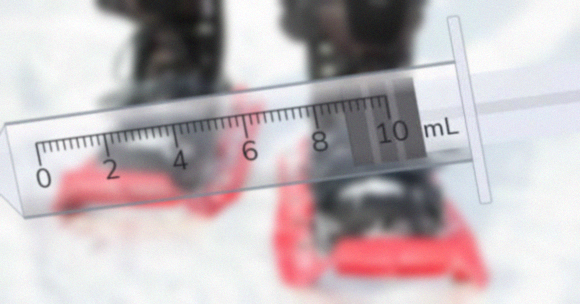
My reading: {"value": 8.8, "unit": "mL"}
